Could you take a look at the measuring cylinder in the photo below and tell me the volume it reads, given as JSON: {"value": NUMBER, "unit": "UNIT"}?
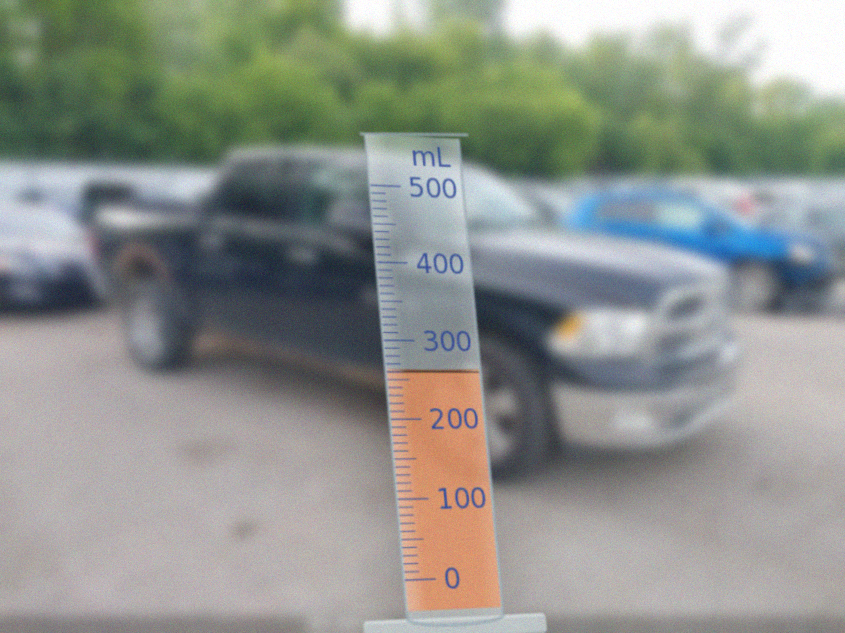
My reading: {"value": 260, "unit": "mL"}
